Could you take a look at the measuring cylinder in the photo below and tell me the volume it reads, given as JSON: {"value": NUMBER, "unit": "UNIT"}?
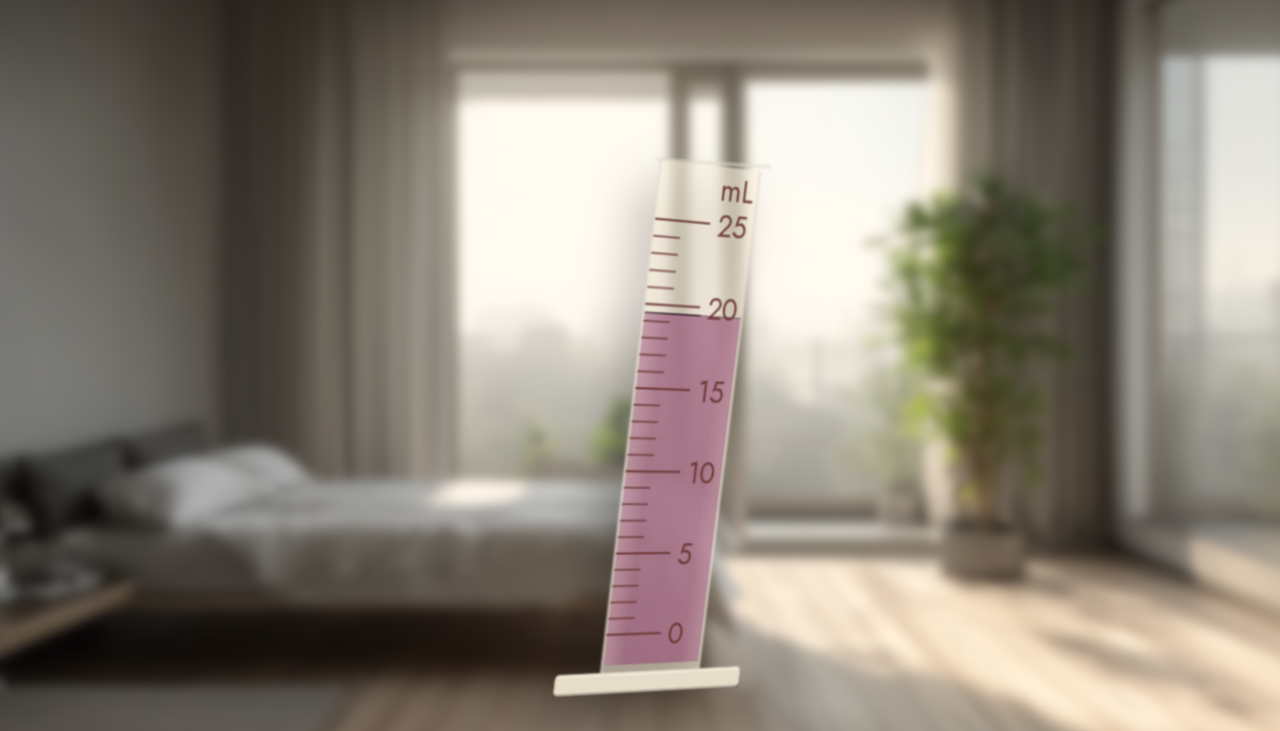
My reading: {"value": 19.5, "unit": "mL"}
